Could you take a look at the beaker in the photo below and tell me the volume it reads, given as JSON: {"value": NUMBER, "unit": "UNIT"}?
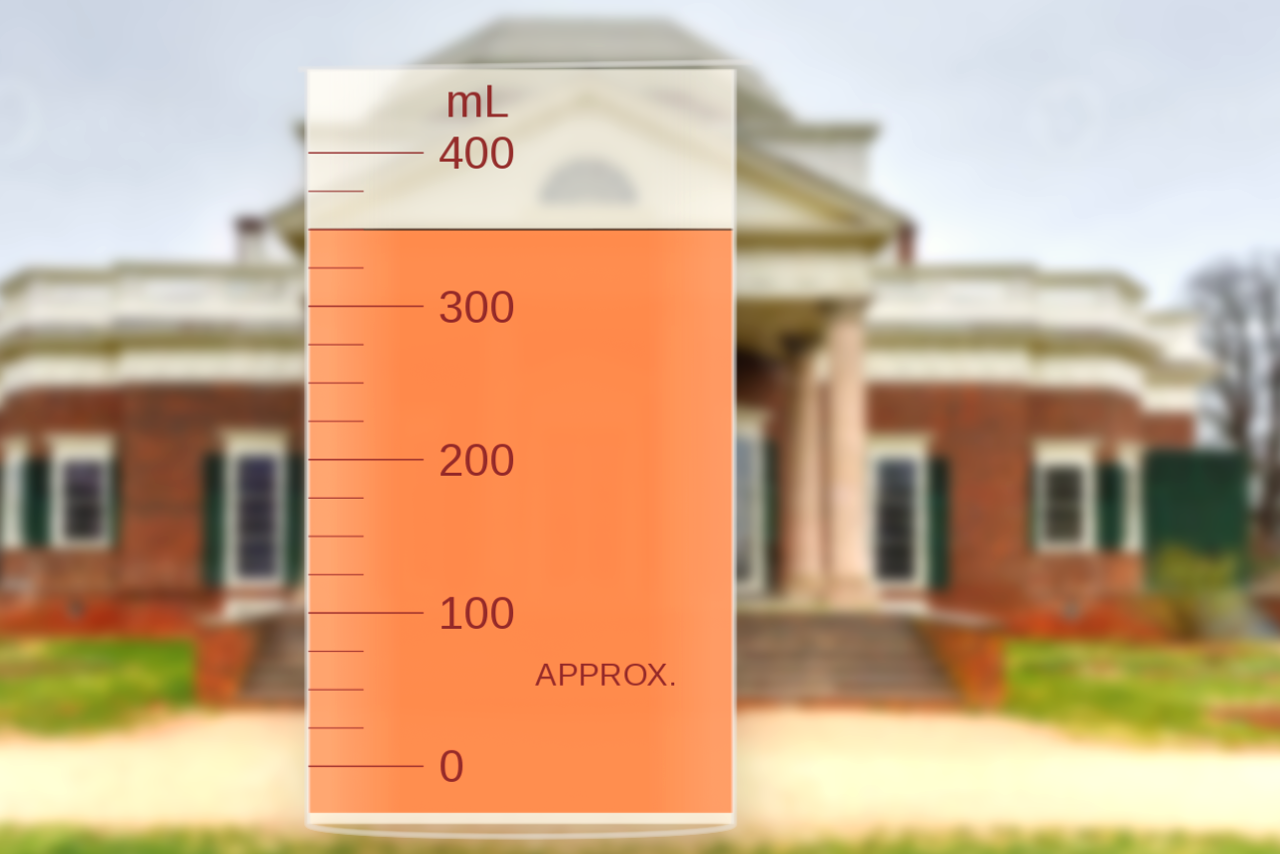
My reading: {"value": 350, "unit": "mL"}
